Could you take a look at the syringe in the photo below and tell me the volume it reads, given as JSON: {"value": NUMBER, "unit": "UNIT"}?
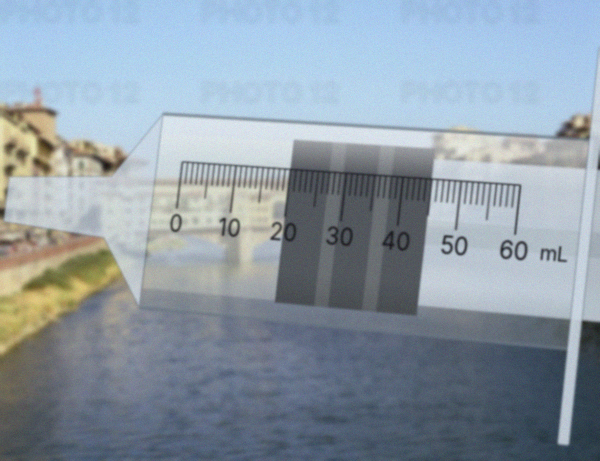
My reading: {"value": 20, "unit": "mL"}
